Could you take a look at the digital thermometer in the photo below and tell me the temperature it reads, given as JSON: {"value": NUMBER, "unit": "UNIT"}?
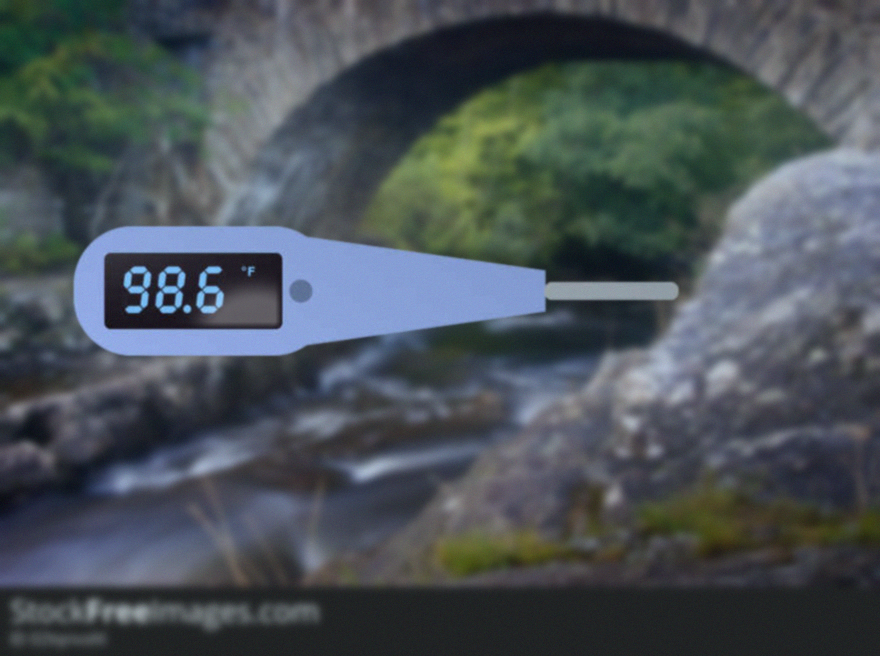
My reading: {"value": 98.6, "unit": "°F"}
